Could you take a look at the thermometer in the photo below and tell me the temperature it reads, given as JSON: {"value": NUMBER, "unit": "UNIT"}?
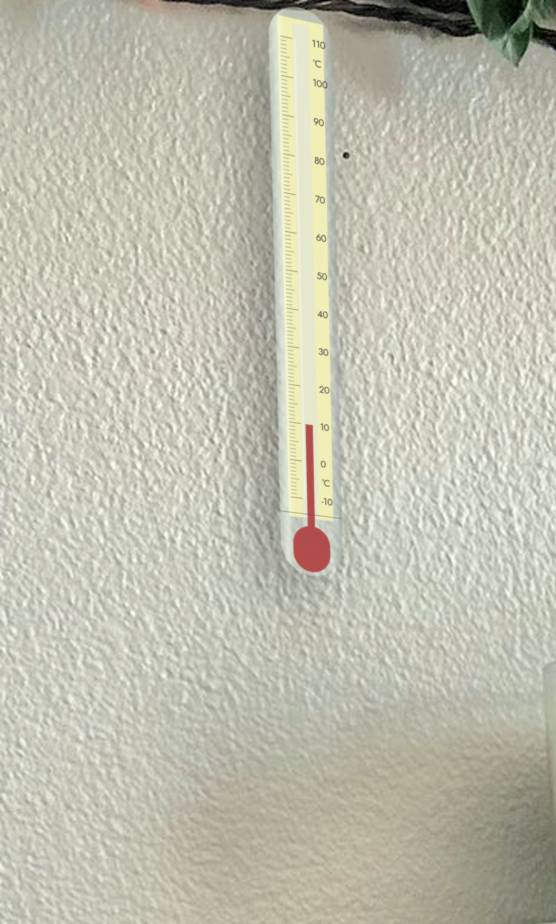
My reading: {"value": 10, "unit": "°C"}
